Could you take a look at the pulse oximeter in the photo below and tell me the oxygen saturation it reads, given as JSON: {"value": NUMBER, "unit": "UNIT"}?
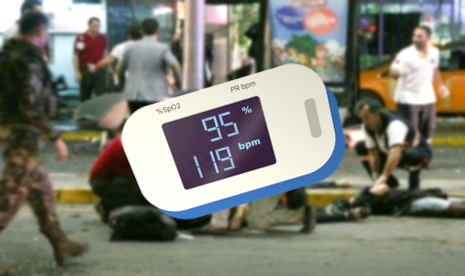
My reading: {"value": 95, "unit": "%"}
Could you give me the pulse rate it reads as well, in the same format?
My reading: {"value": 119, "unit": "bpm"}
